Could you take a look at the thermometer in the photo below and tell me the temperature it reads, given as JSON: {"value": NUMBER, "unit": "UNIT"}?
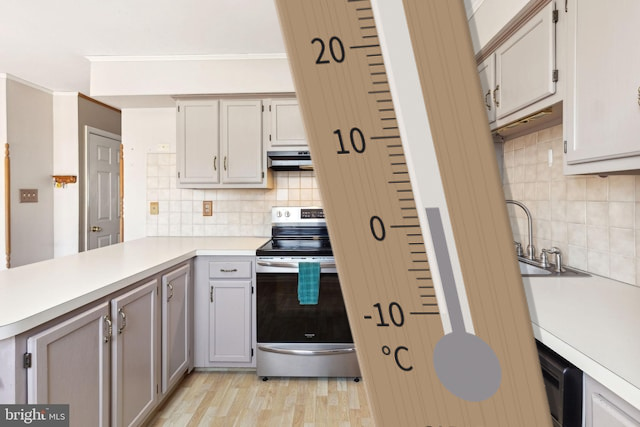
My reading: {"value": 2, "unit": "°C"}
